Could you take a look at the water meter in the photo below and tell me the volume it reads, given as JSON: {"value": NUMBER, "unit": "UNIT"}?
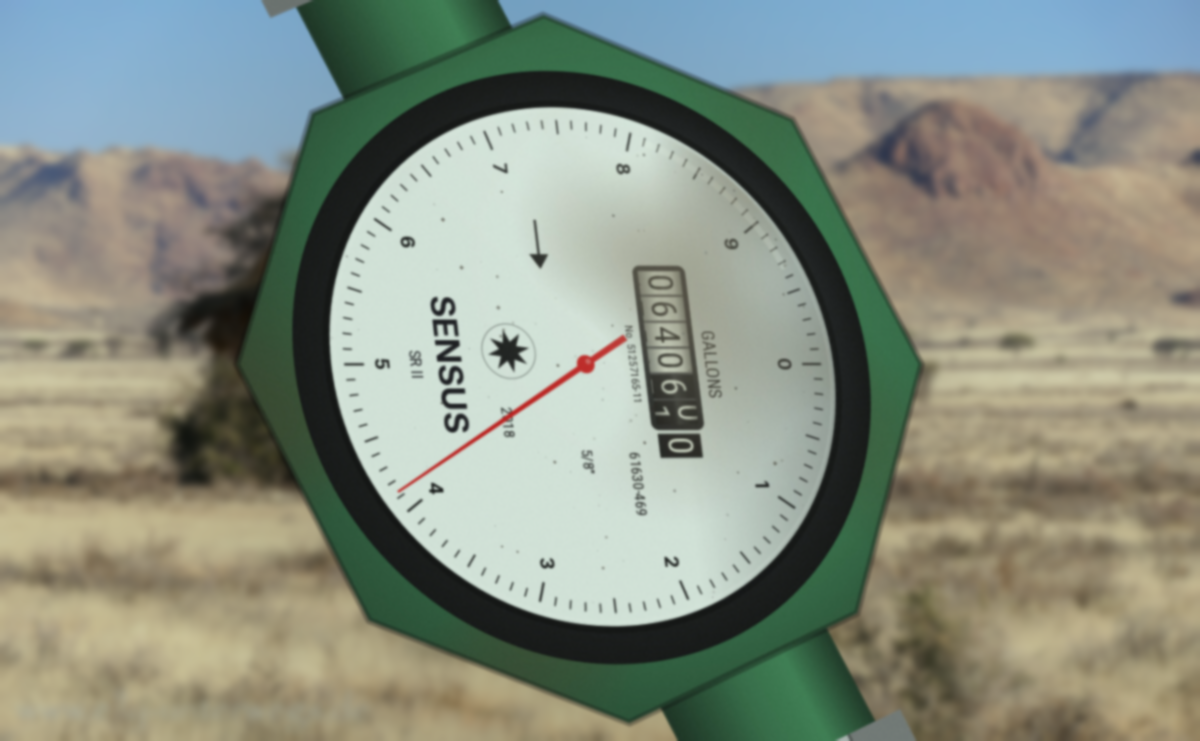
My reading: {"value": 640604.1, "unit": "gal"}
